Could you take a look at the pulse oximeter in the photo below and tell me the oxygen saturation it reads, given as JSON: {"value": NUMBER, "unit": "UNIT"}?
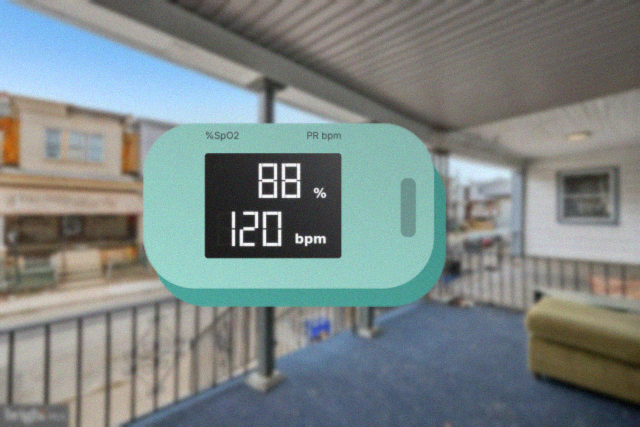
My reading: {"value": 88, "unit": "%"}
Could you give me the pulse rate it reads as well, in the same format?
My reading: {"value": 120, "unit": "bpm"}
